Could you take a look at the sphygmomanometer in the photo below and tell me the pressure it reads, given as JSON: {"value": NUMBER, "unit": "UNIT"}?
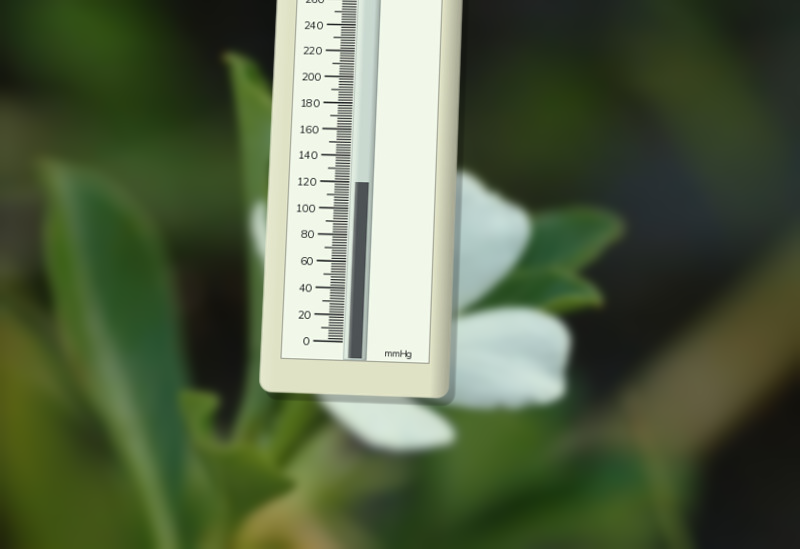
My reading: {"value": 120, "unit": "mmHg"}
